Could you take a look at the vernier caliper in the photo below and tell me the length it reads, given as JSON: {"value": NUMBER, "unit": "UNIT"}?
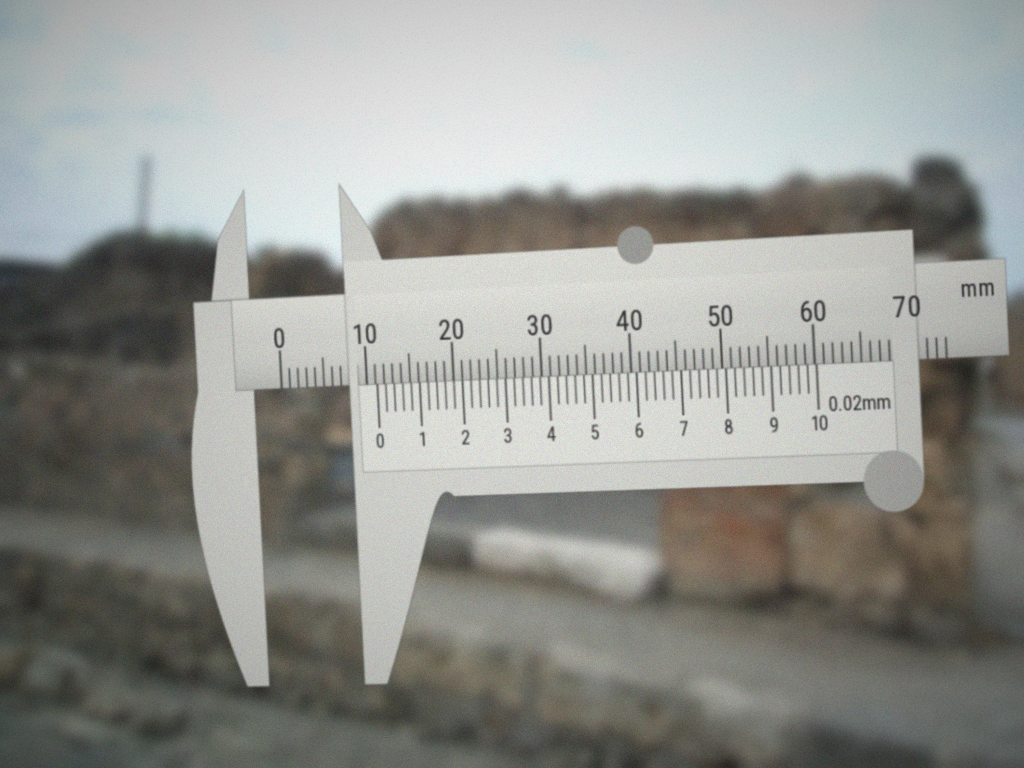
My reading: {"value": 11.2, "unit": "mm"}
